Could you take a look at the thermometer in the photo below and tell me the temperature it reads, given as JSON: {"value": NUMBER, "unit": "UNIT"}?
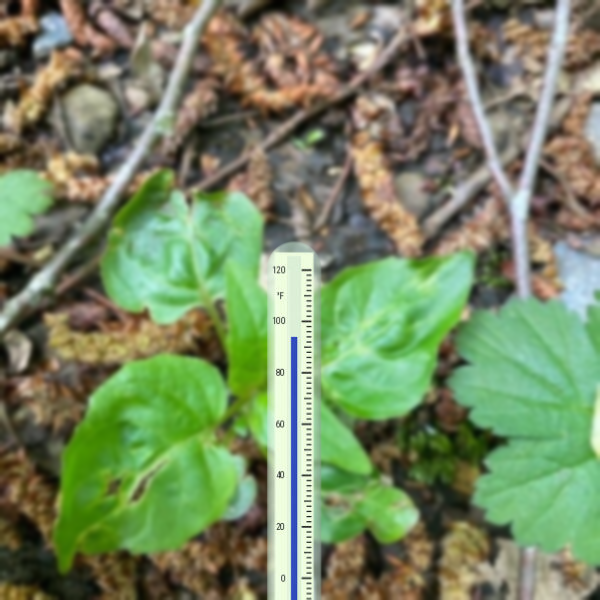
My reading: {"value": 94, "unit": "°F"}
